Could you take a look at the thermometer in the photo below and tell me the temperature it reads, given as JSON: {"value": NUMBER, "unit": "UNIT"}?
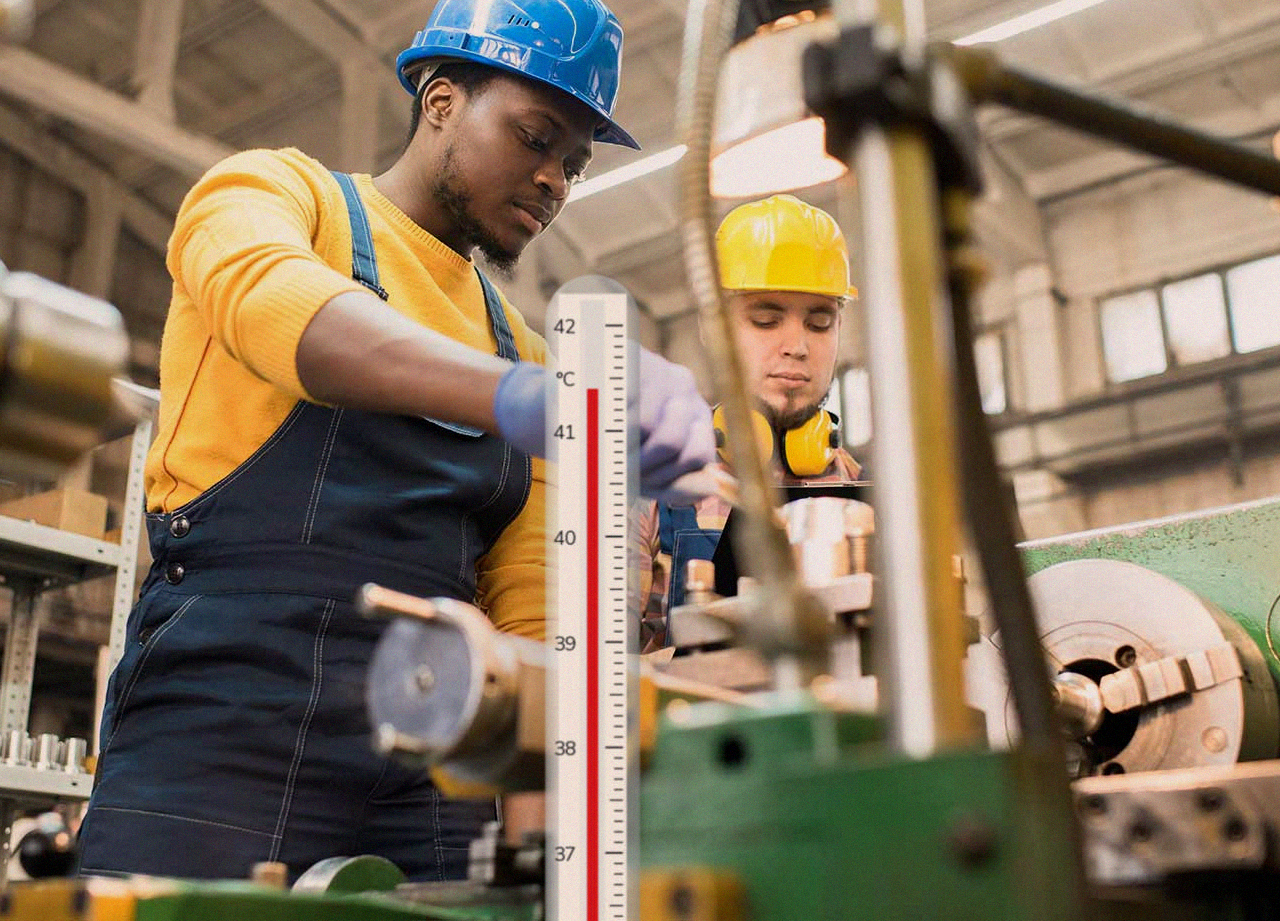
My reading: {"value": 41.4, "unit": "°C"}
